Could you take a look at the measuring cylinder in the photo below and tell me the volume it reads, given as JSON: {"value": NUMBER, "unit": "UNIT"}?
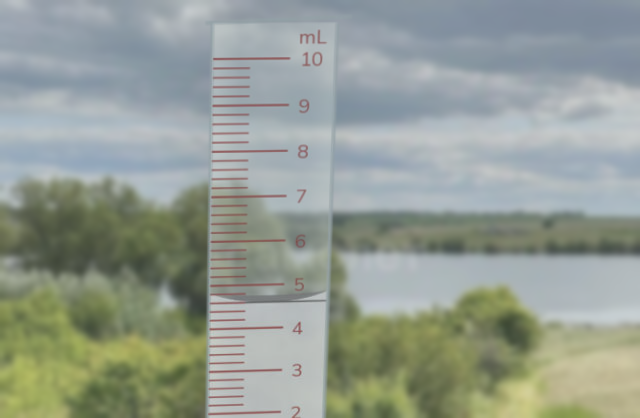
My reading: {"value": 4.6, "unit": "mL"}
